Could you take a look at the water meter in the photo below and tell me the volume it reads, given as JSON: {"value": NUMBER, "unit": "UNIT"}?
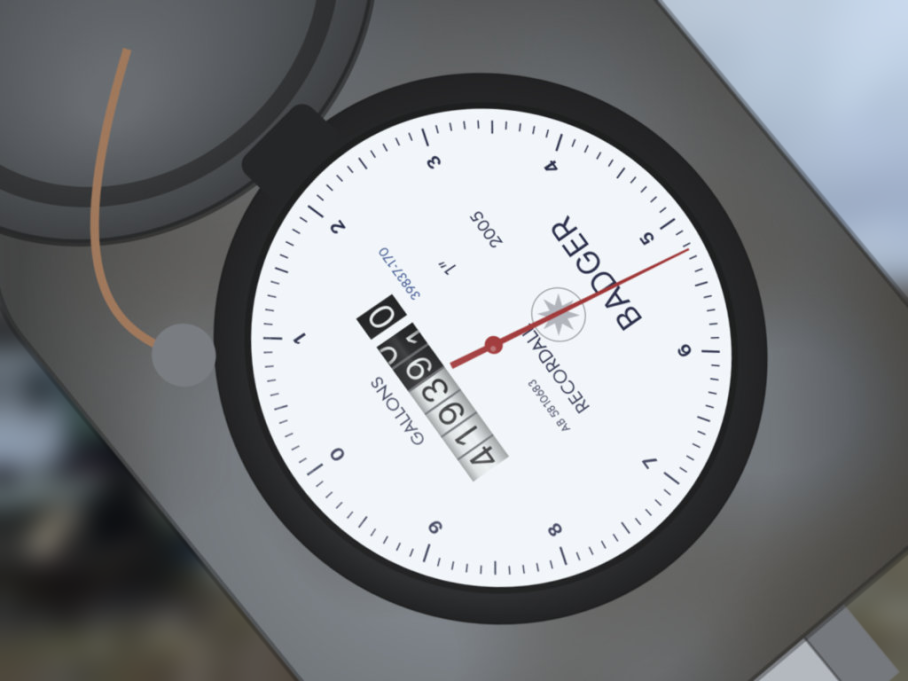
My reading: {"value": 4193905.2, "unit": "gal"}
